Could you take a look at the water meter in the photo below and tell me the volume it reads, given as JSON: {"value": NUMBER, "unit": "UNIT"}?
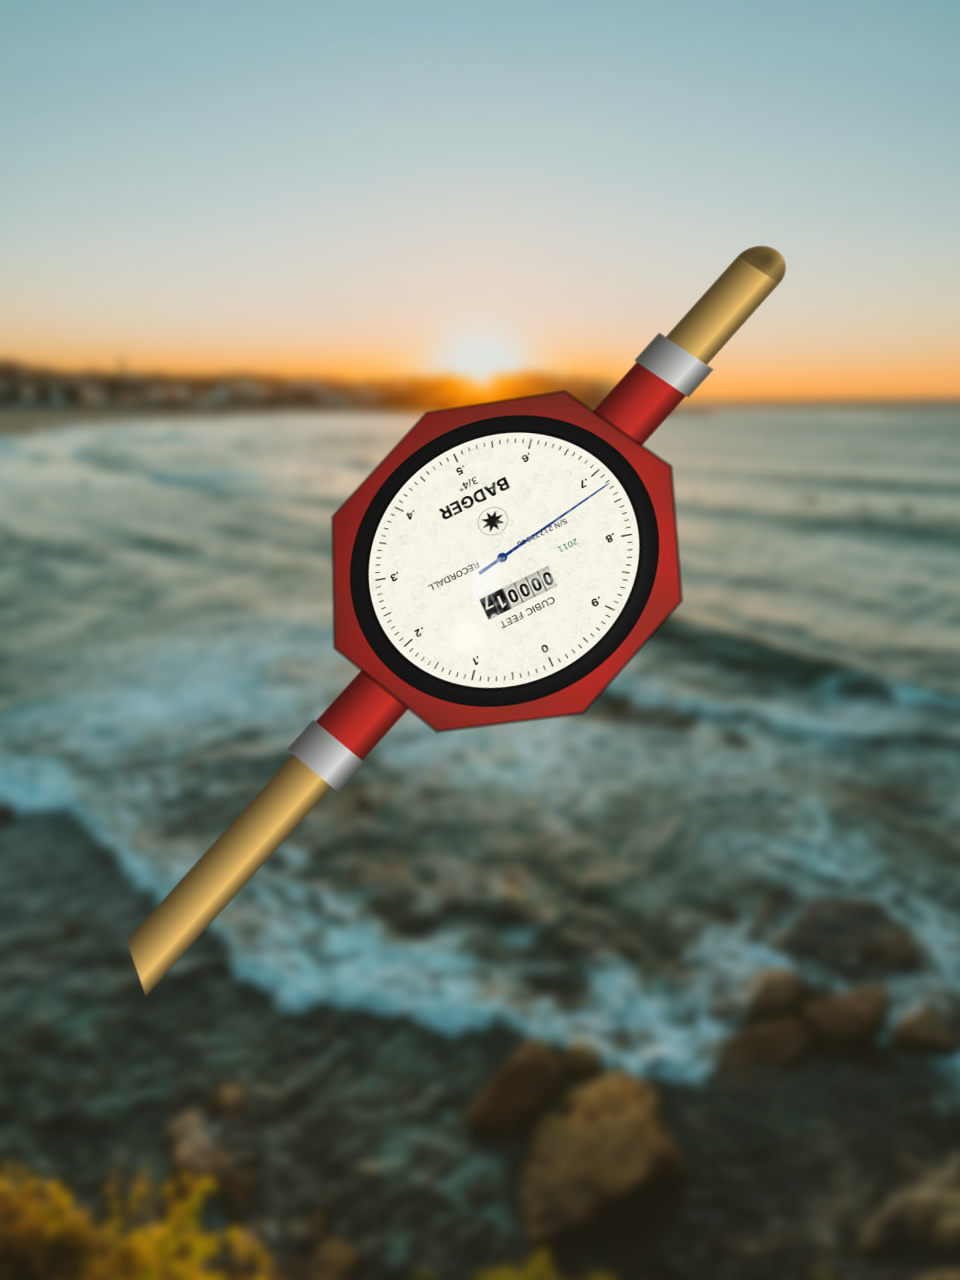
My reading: {"value": 16.72, "unit": "ft³"}
